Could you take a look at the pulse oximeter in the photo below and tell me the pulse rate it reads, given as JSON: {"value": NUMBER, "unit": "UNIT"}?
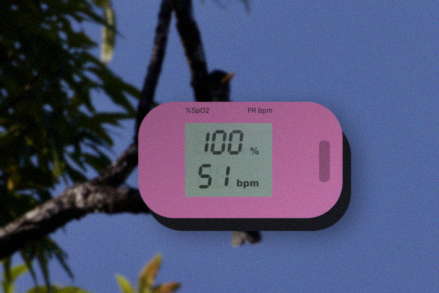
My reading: {"value": 51, "unit": "bpm"}
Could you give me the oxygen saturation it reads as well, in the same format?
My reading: {"value": 100, "unit": "%"}
